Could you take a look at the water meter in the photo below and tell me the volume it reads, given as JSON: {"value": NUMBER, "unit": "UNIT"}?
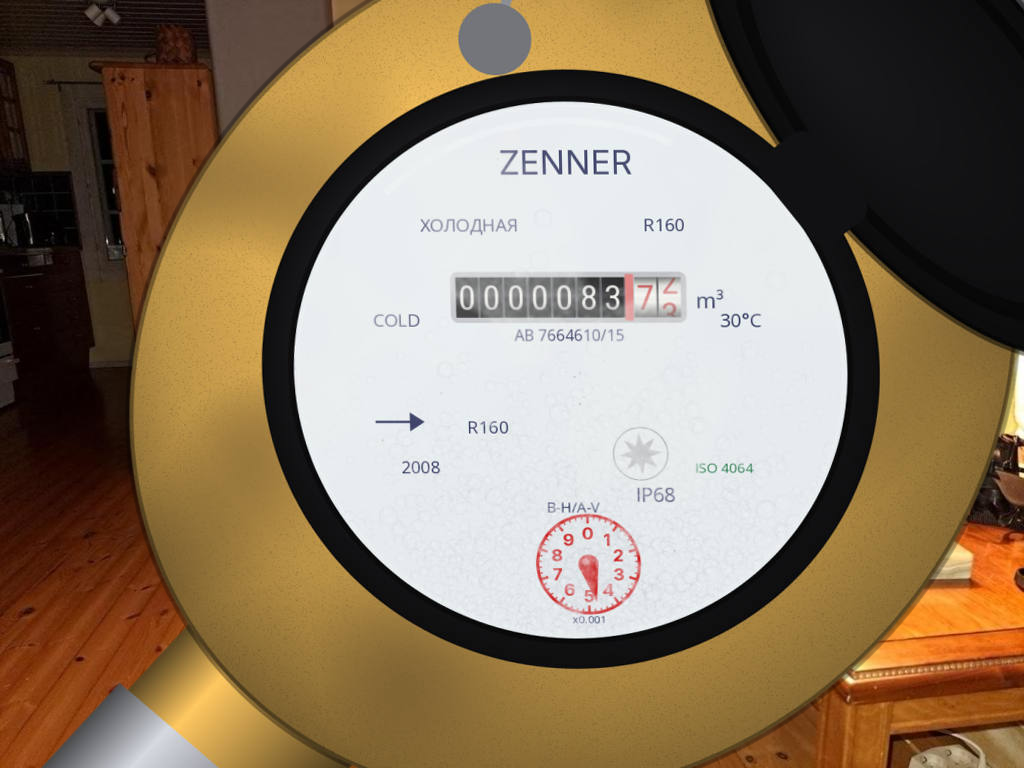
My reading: {"value": 83.724, "unit": "m³"}
